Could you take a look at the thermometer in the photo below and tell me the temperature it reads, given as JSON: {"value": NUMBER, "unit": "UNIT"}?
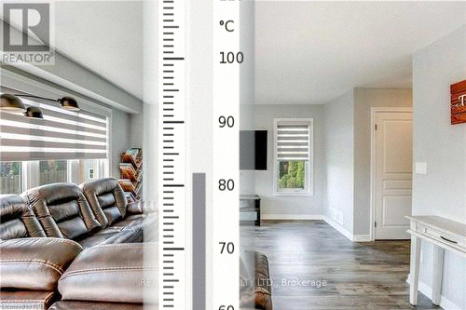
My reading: {"value": 82, "unit": "°C"}
